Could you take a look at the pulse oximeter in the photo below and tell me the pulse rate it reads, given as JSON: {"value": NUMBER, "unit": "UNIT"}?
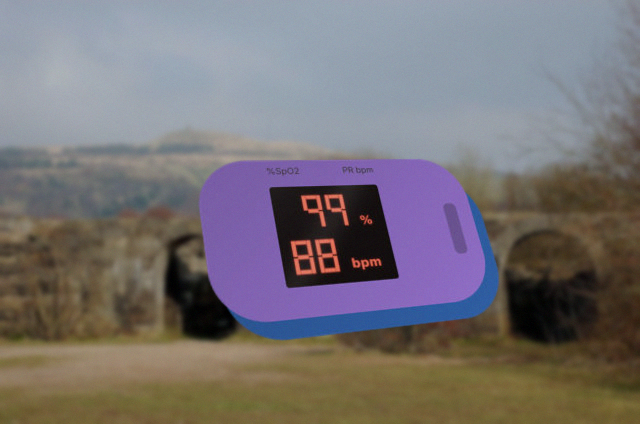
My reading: {"value": 88, "unit": "bpm"}
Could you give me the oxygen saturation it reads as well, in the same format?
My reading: {"value": 99, "unit": "%"}
